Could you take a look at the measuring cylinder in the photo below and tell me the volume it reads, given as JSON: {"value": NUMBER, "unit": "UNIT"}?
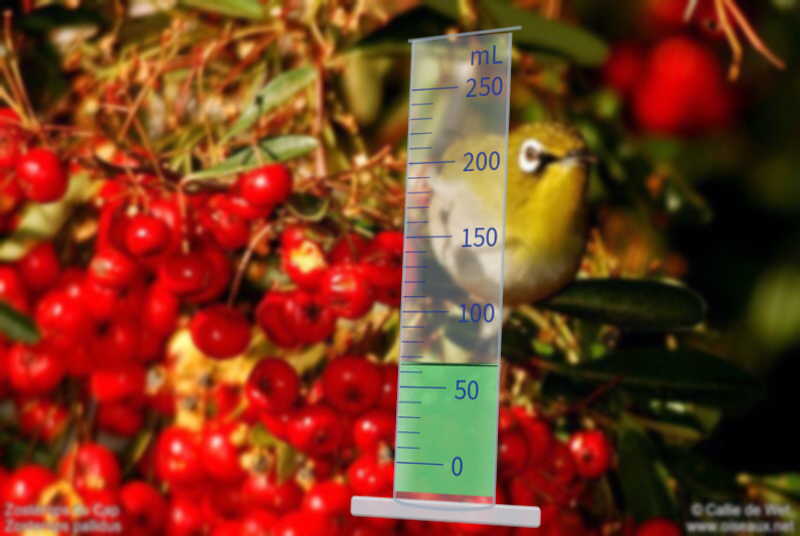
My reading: {"value": 65, "unit": "mL"}
